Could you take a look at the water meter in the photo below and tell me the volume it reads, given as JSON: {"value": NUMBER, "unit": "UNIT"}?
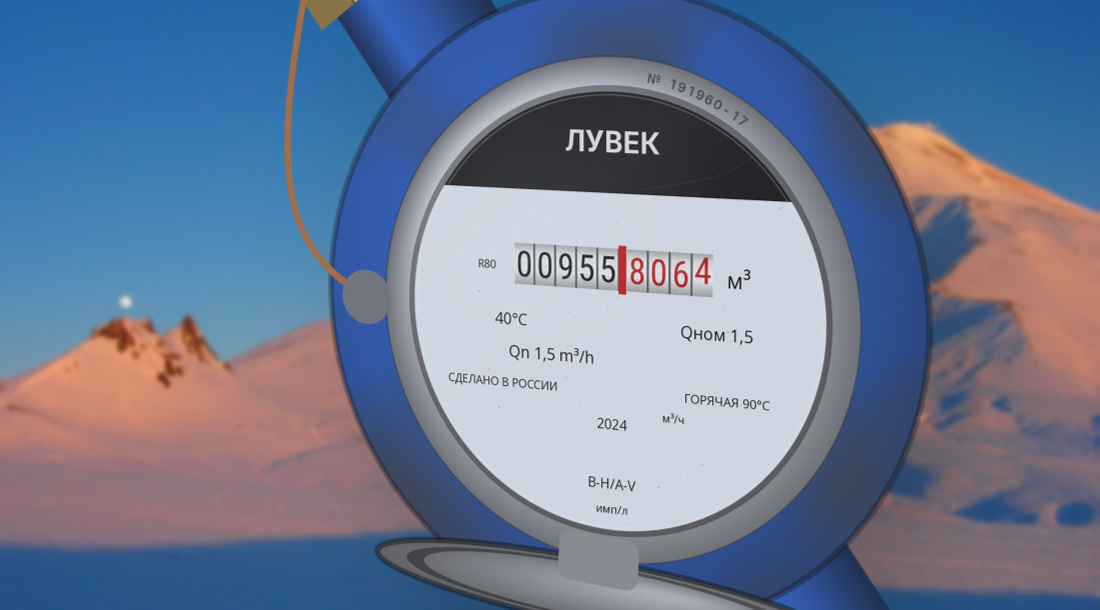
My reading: {"value": 955.8064, "unit": "m³"}
